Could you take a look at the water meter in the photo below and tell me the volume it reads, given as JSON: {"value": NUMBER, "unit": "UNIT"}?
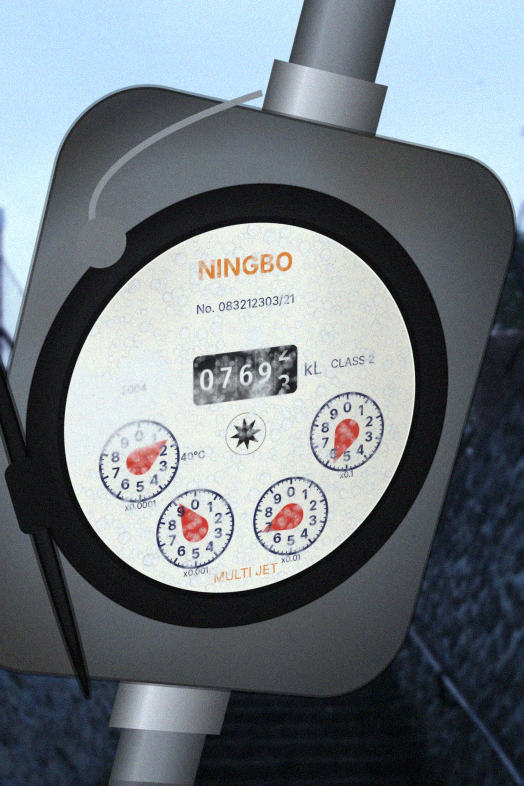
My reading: {"value": 7692.5691, "unit": "kL"}
